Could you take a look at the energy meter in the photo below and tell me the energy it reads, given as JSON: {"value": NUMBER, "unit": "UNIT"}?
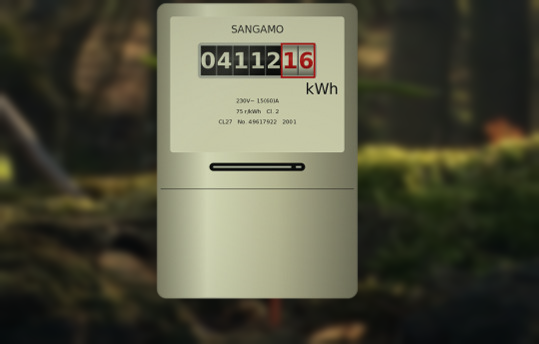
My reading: {"value": 4112.16, "unit": "kWh"}
